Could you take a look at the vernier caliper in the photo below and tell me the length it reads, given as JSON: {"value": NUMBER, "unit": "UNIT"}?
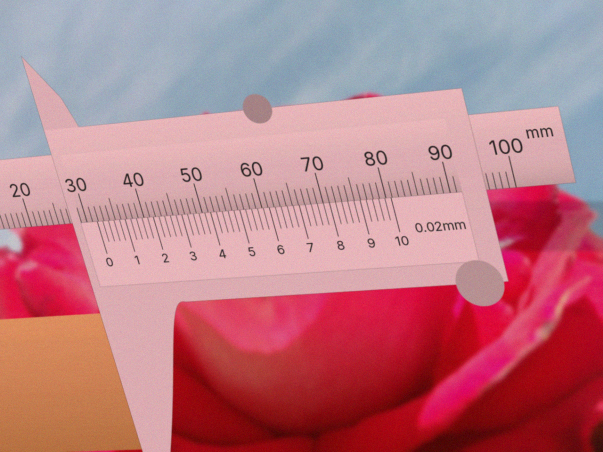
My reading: {"value": 31.8, "unit": "mm"}
